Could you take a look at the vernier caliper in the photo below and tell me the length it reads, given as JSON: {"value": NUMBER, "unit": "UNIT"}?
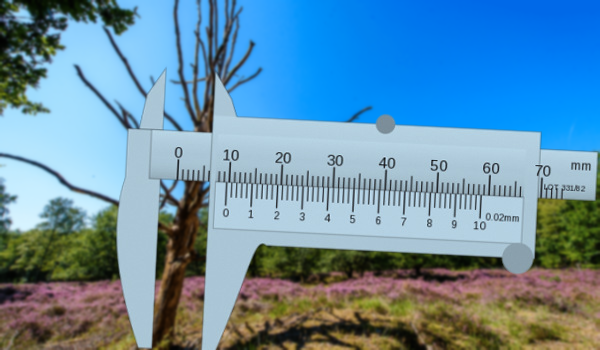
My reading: {"value": 9.5, "unit": "mm"}
